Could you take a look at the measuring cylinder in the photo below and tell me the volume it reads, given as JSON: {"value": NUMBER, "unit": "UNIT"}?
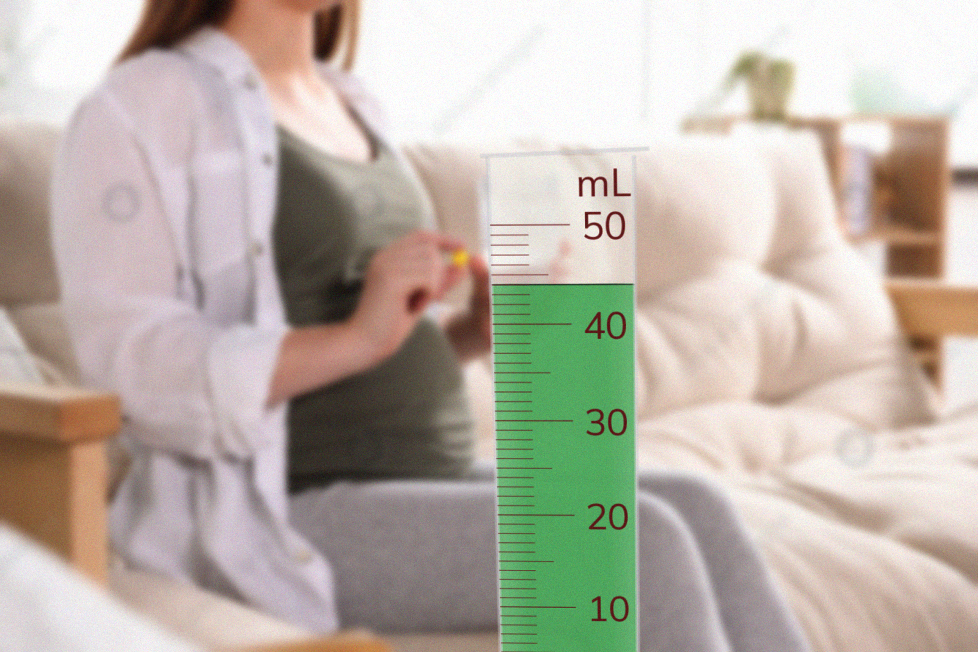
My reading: {"value": 44, "unit": "mL"}
